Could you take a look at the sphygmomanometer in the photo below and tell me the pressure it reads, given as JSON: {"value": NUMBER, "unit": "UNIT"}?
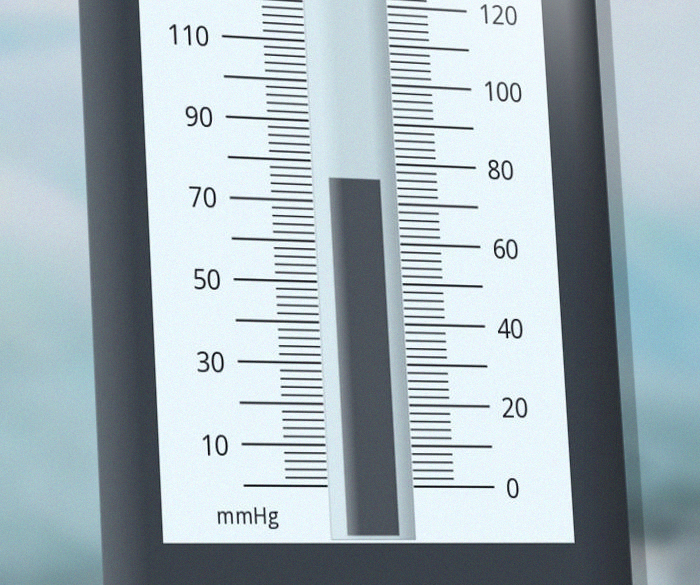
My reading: {"value": 76, "unit": "mmHg"}
